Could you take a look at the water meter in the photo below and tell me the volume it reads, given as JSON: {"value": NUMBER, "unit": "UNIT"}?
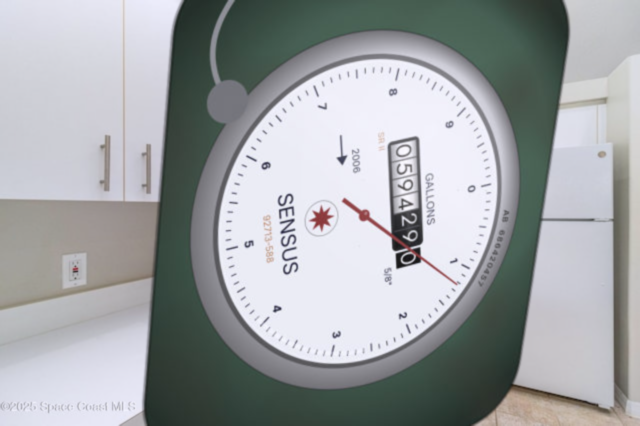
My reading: {"value": 594291.2, "unit": "gal"}
